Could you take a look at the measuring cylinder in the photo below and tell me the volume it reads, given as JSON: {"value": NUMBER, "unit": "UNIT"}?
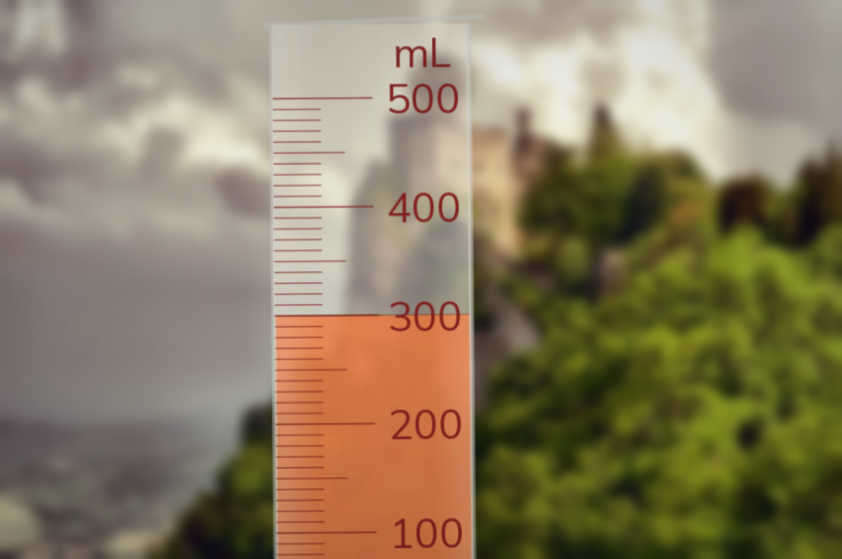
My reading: {"value": 300, "unit": "mL"}
